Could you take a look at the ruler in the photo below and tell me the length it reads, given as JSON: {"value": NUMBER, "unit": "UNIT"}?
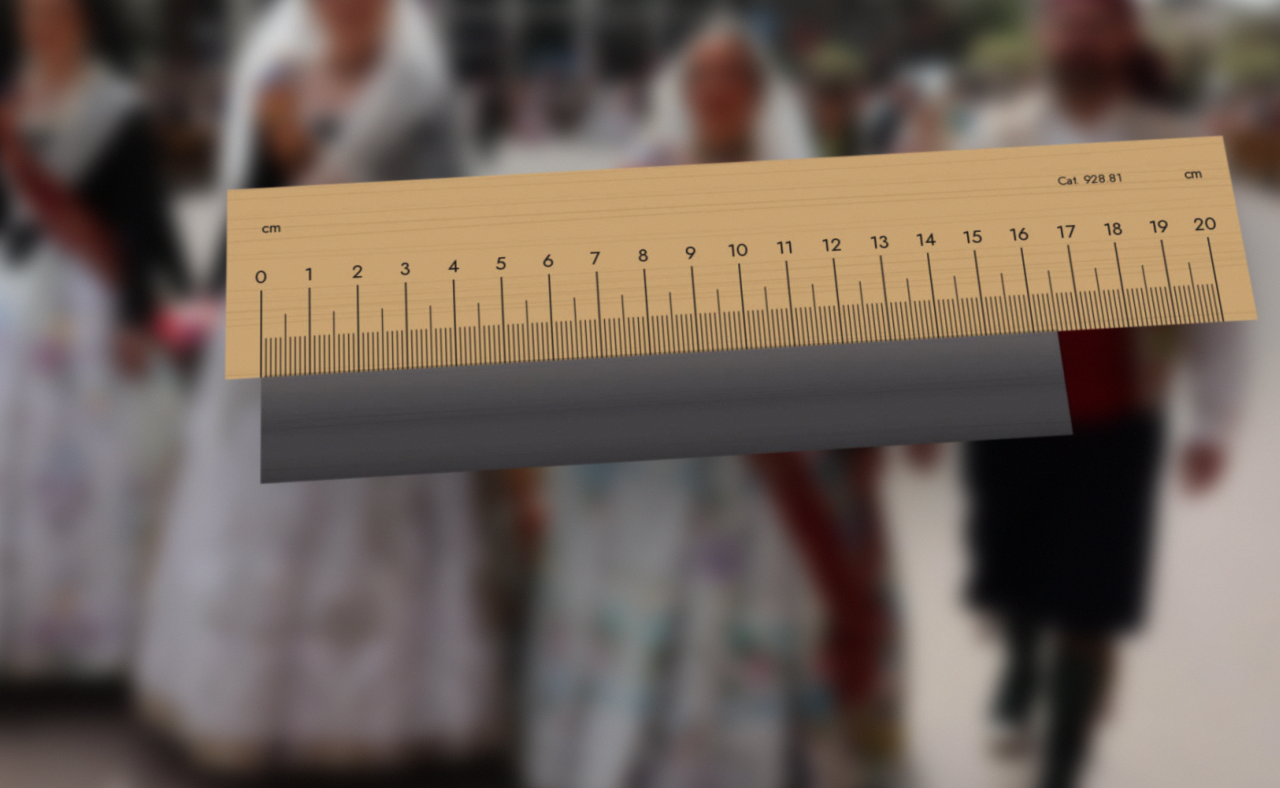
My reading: {"value": 16.5, "unit": "cm"}
